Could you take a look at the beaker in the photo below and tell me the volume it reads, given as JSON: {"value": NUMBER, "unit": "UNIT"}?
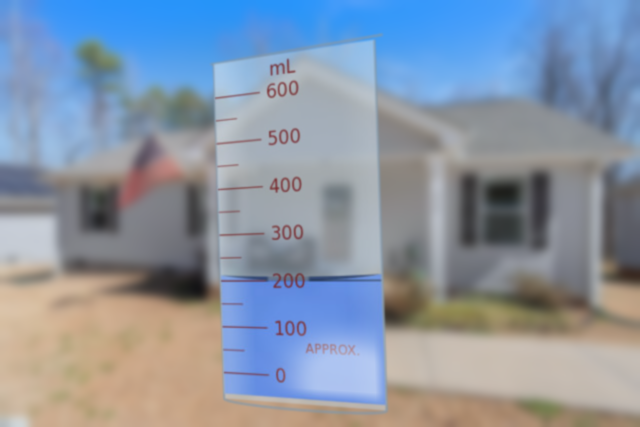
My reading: {"value": 200, "unit": "mL"}
